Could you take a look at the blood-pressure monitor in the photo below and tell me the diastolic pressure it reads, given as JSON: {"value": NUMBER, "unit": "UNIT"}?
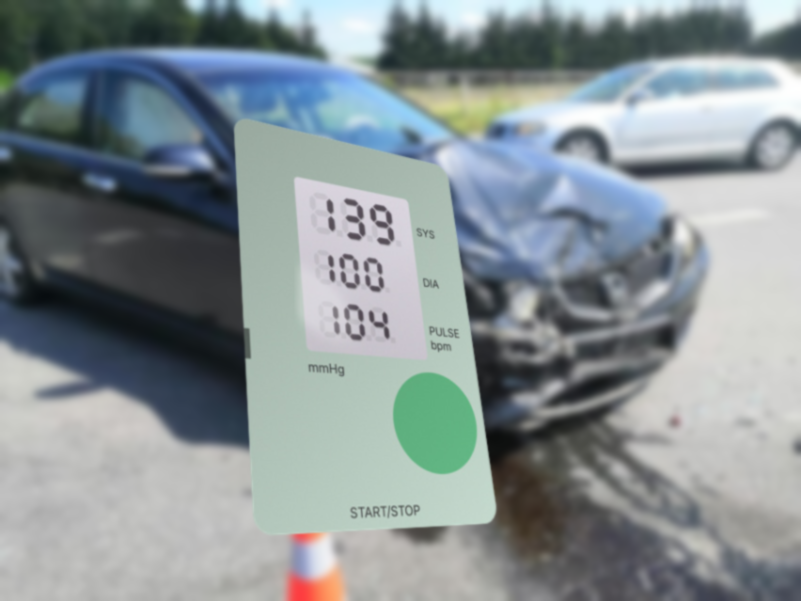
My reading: {"value": 100, "unit": "mmHg"}
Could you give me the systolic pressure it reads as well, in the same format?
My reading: {"value": 139, "unit": "mmHg"}
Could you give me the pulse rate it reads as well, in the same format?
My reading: {"value": 104, "unit": "bpm"}
